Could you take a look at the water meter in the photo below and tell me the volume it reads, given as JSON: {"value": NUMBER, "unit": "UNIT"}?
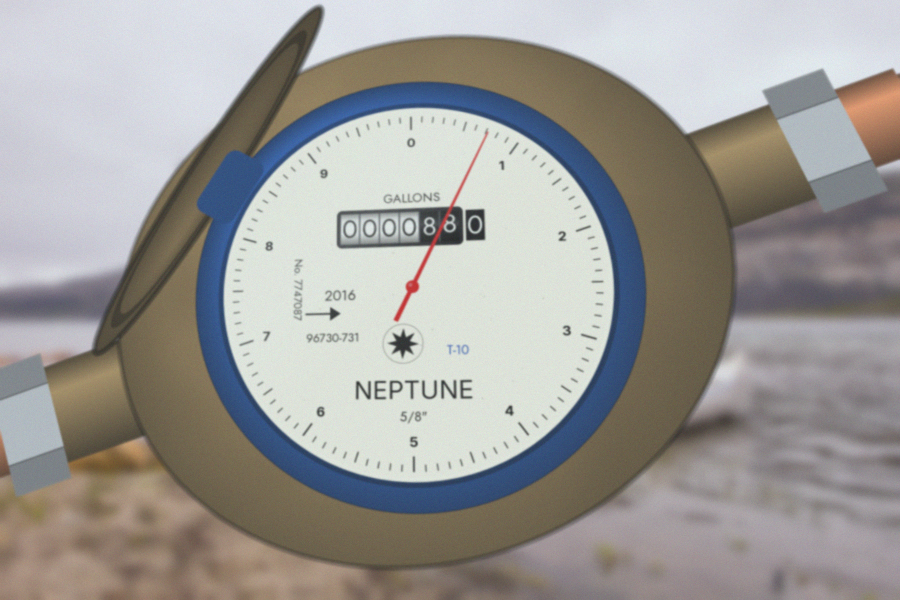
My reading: {"value": 880.7, "unit": "gal"}
